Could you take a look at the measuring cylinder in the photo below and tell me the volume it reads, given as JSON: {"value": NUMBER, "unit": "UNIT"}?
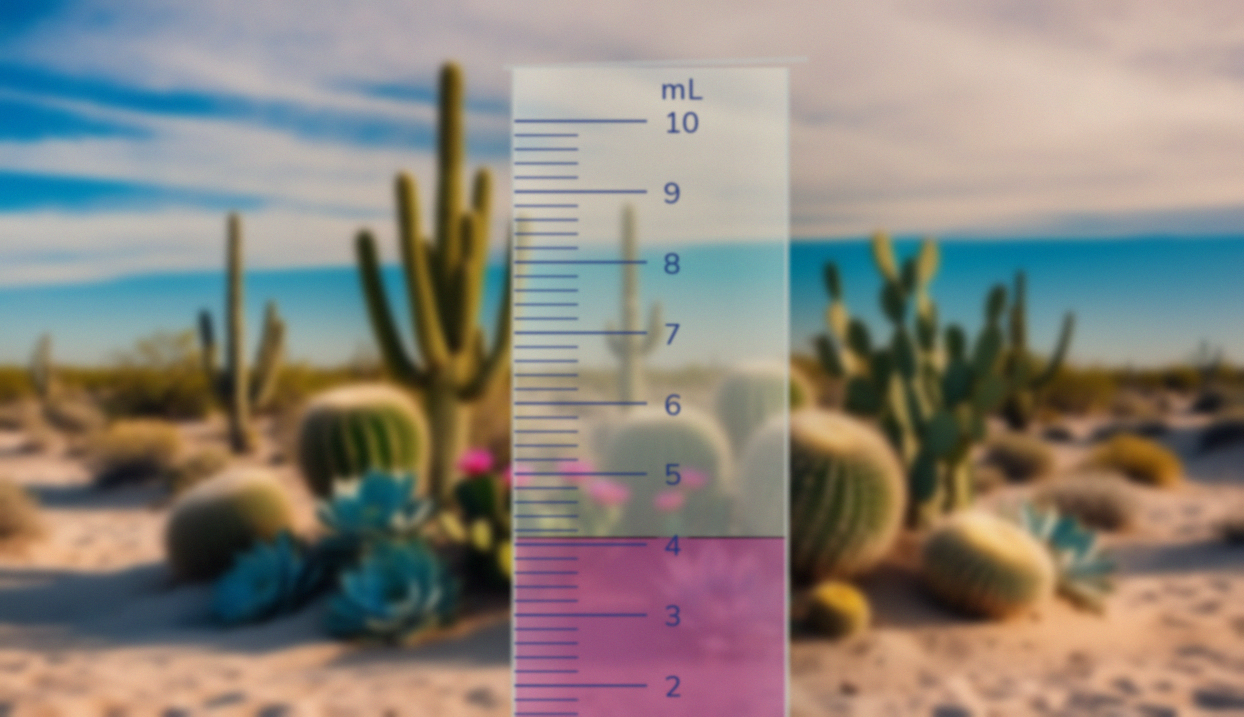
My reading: {"value": 4.1, "unit": "mL"}
